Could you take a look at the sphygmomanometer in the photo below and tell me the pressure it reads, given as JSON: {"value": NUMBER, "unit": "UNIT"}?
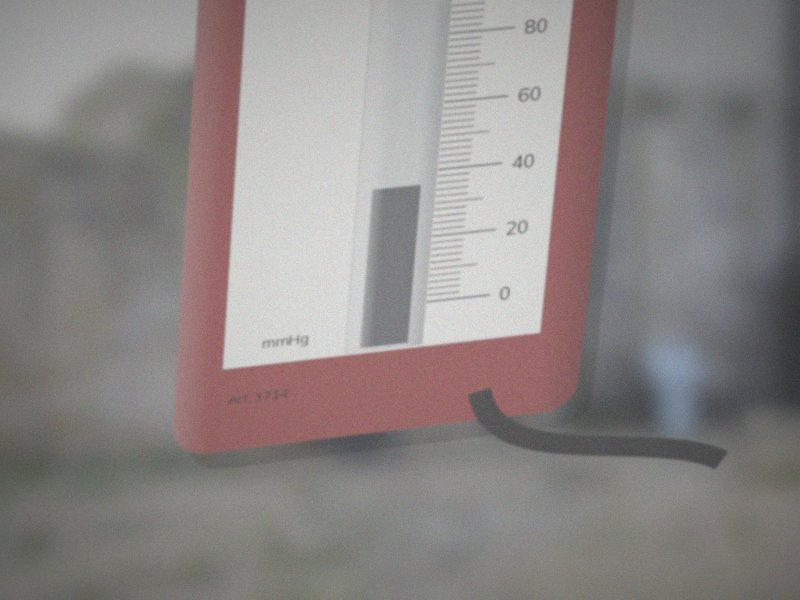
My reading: {"value": 36, "unit": "mmHg"}
